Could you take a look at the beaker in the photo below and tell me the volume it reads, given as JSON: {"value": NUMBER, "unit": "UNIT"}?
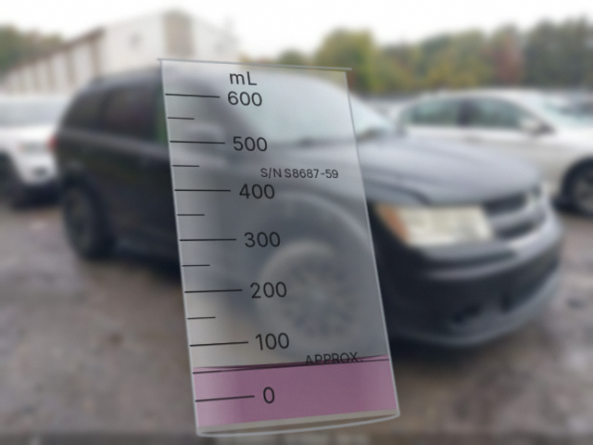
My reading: {"value": 50, "unit": "mL"}
